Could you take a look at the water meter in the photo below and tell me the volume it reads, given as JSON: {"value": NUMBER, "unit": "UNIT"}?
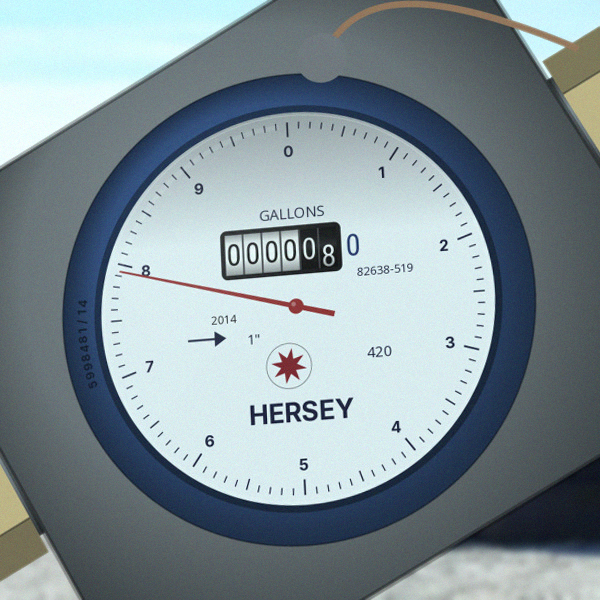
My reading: {"value": 77.9, "unit": "gal"}
